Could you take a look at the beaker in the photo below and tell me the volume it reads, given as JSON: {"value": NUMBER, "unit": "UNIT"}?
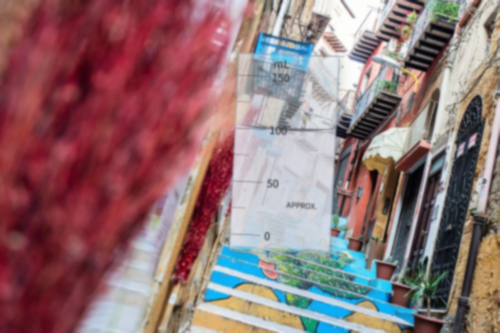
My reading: {"value": 100, "unit": "mL"}
